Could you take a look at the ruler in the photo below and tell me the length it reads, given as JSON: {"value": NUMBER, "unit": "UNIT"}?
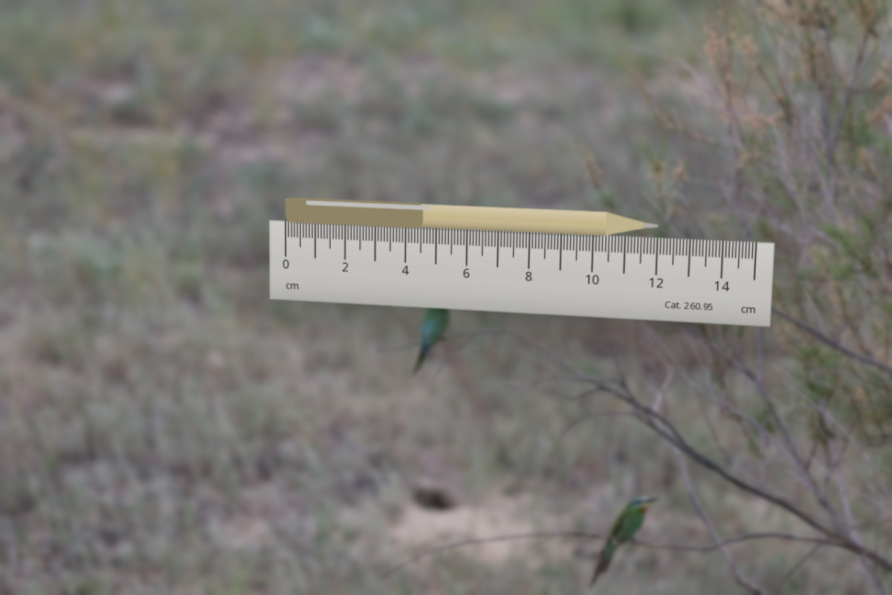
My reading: {"value": 12, "unit": "cm"}
